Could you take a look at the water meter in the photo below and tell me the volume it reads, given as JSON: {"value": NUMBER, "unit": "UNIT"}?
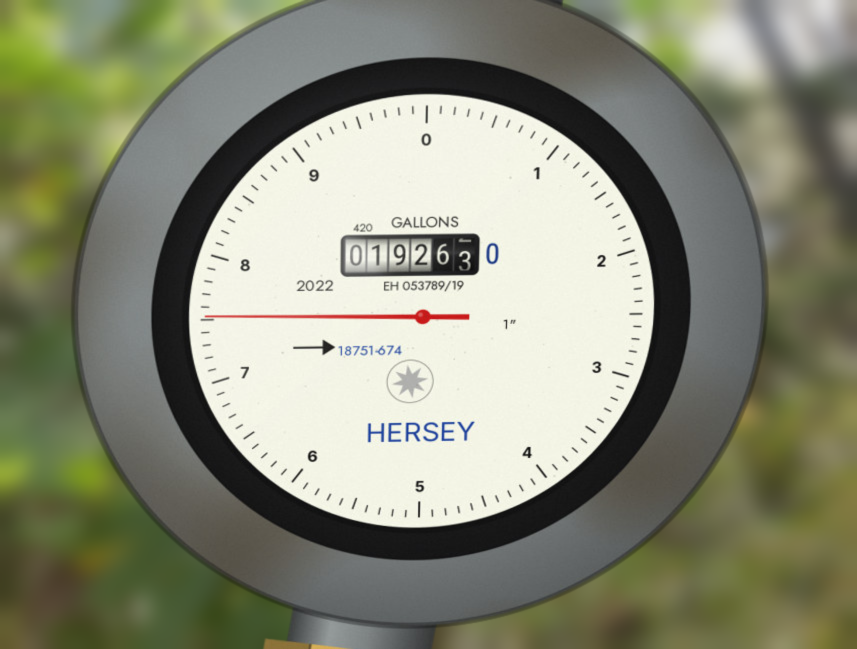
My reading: {"value": 192627.5, "unit": "gal"}
